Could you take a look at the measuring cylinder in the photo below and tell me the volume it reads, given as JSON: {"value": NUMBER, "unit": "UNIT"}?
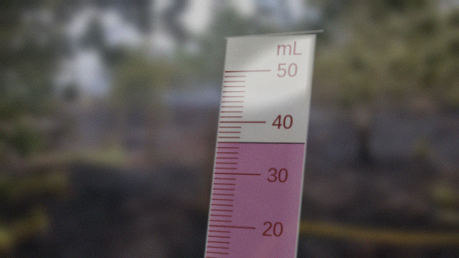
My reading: {"value": 36, "unit": "mL"}
